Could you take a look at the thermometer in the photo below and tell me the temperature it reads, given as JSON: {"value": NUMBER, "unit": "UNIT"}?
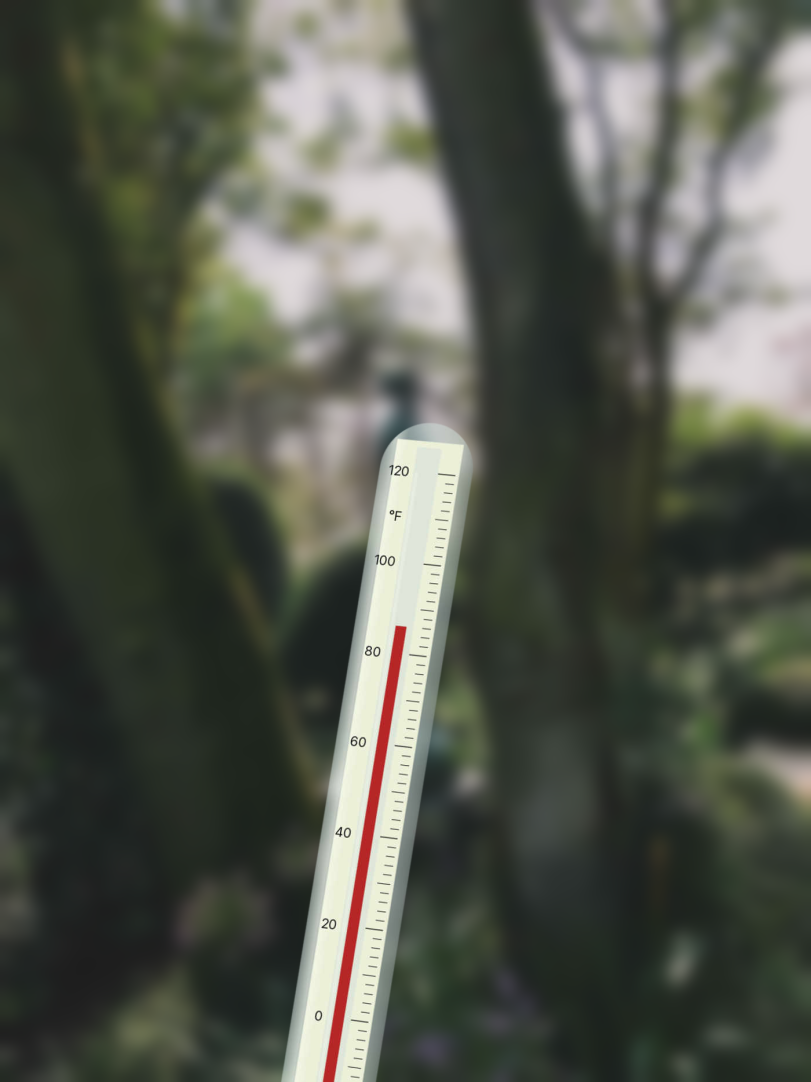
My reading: {"value": 86, "unit": "°F"}
